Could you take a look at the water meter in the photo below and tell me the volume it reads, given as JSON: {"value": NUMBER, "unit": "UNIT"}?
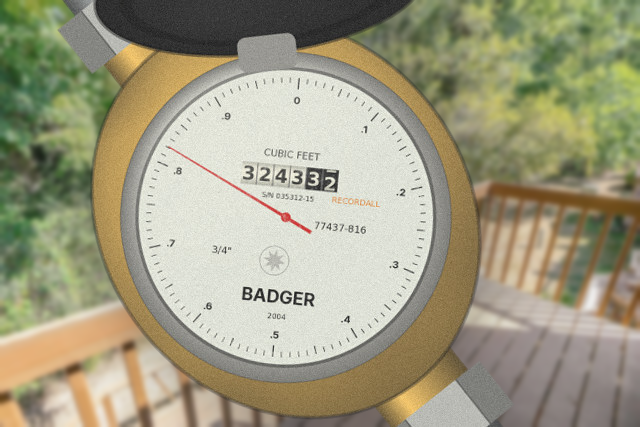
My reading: {"value": 324331.82, "unit": "ft³"}
